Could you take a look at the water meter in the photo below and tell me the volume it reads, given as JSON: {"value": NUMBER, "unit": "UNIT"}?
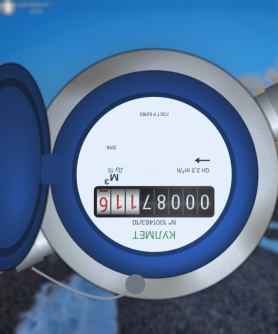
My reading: {"value": 87.116, "unit": "m³"}
